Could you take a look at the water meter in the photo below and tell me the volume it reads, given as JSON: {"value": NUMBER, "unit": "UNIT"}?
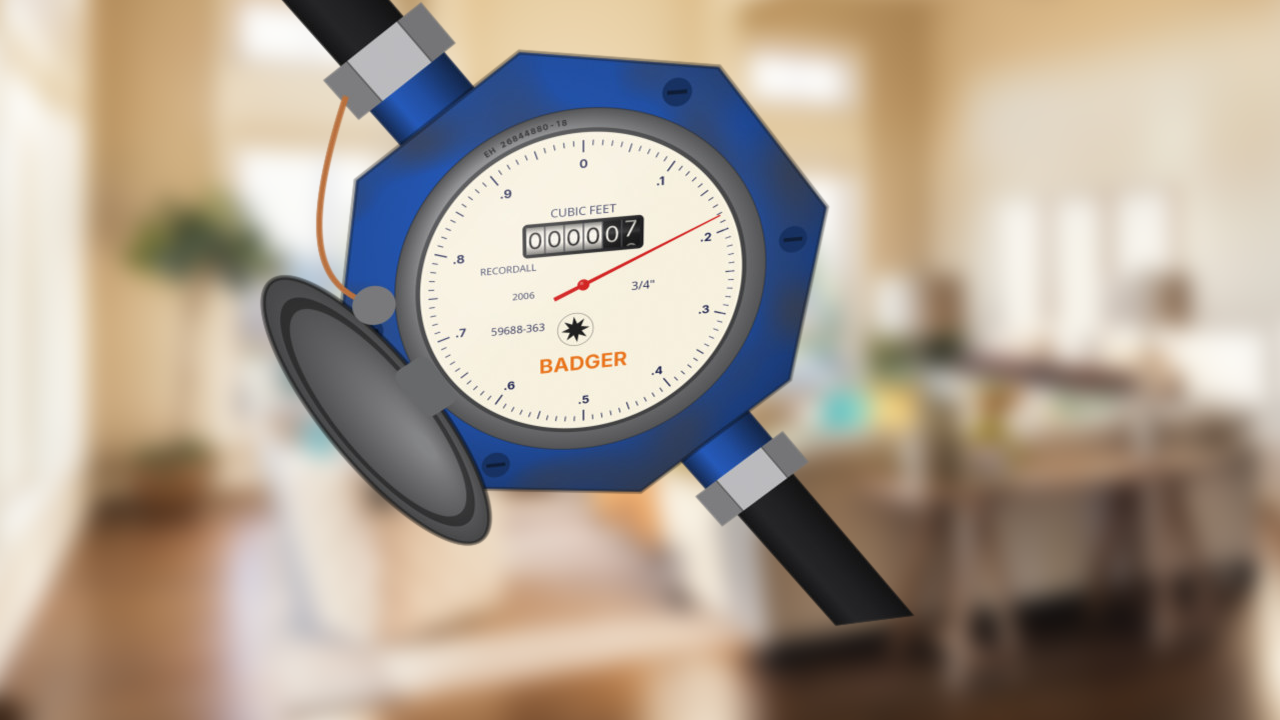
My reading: {"value": 7.18, "unit": "ft³"}
